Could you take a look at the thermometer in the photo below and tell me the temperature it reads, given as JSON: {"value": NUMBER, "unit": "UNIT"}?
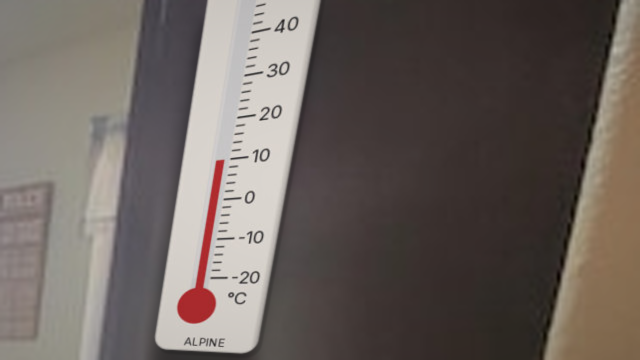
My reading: {"value": 10, "unit": "°C"}
